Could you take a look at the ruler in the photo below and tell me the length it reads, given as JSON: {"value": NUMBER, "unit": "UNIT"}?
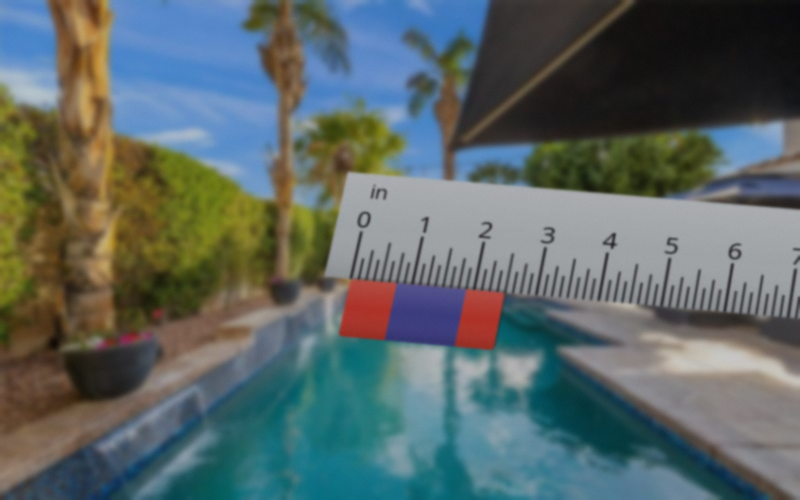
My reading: {"value": 2.5, "unit": "in"}
